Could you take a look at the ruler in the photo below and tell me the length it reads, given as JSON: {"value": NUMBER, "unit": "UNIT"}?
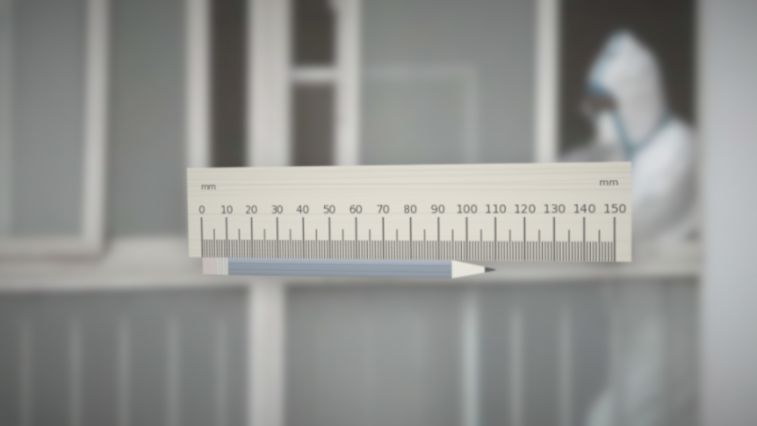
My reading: {"value": 110, "unit": "mm"}
